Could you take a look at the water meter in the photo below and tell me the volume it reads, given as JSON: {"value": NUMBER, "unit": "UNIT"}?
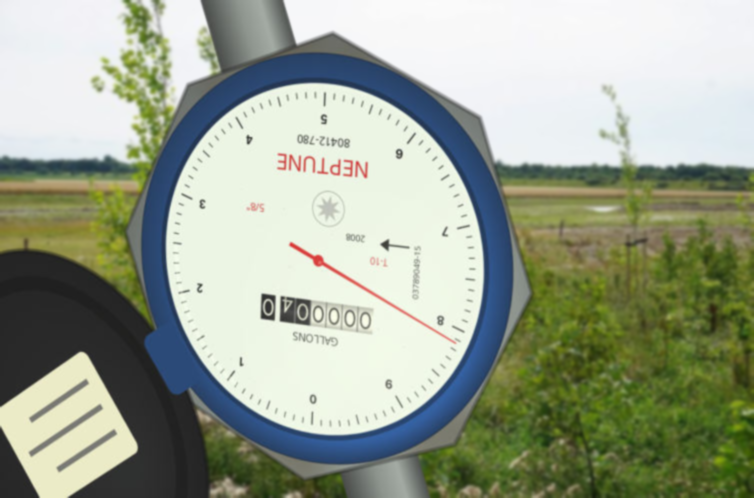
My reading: {"value": 38.1, "unit": "gal"}
